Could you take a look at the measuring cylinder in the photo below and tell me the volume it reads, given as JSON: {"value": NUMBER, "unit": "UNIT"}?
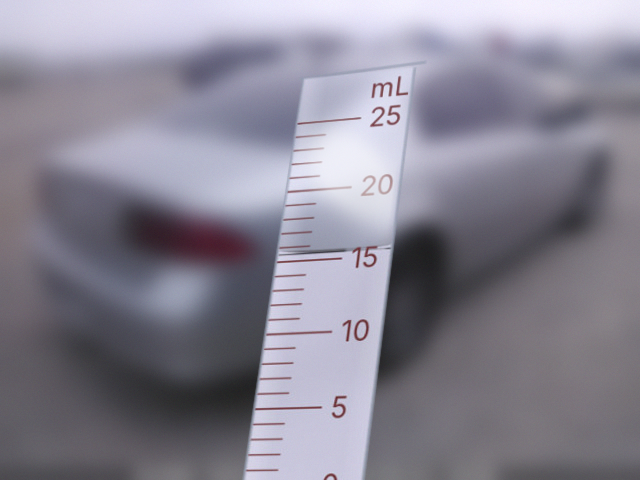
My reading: {"value": 15.5, "unit": "mL"}
